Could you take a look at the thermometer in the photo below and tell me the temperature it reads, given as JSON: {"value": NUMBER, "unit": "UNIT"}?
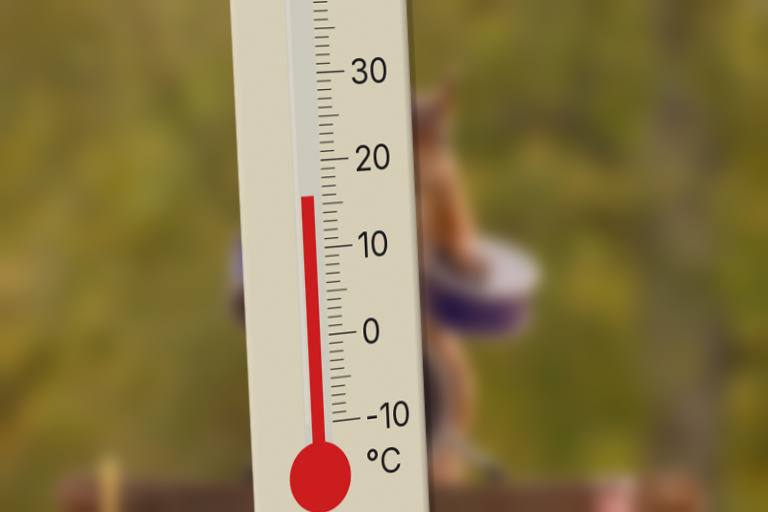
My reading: {"value": 16, "unit": "°C"}
